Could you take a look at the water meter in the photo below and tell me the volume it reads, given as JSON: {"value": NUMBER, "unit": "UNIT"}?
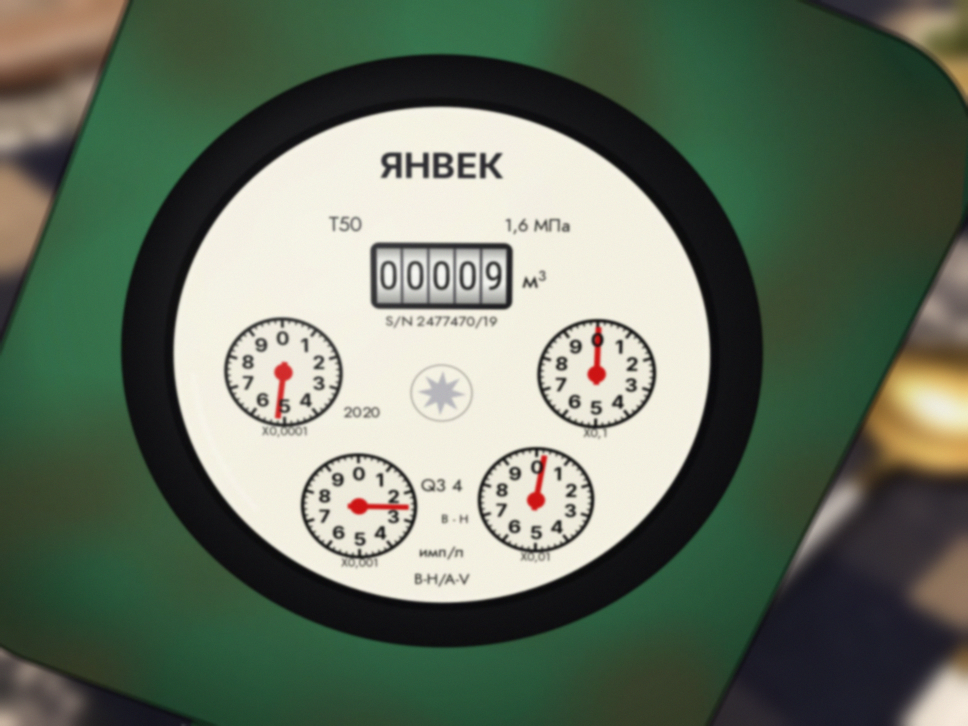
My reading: {"value": 9.0025, "unit": "m³"}
